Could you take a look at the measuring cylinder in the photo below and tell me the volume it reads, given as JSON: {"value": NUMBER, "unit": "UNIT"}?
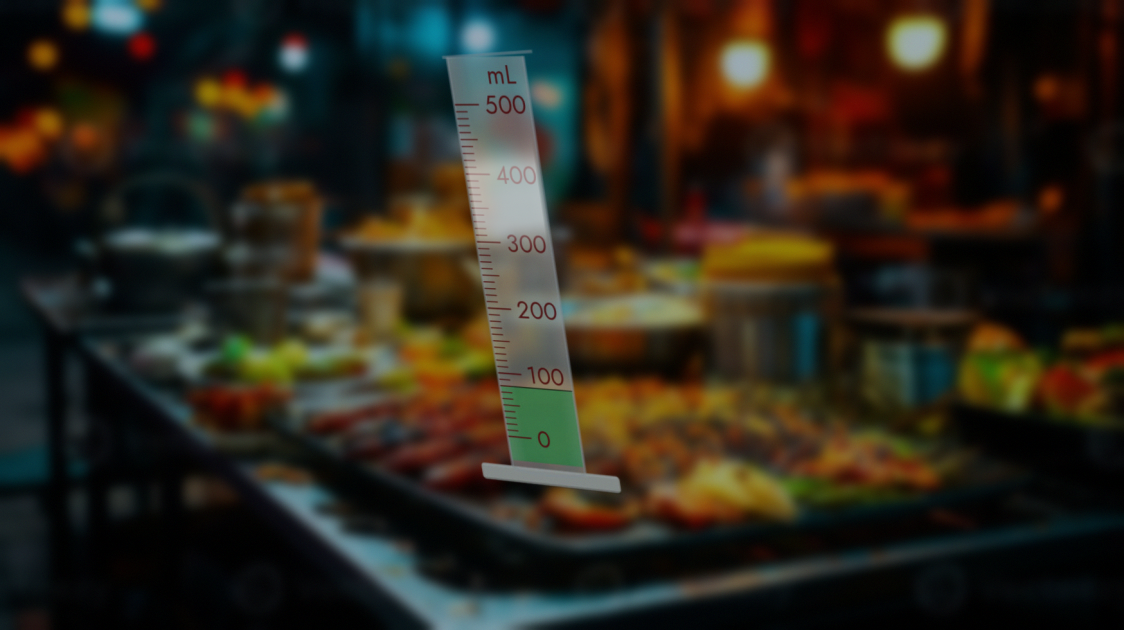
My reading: {"value": 80, "unit": "mL"}
